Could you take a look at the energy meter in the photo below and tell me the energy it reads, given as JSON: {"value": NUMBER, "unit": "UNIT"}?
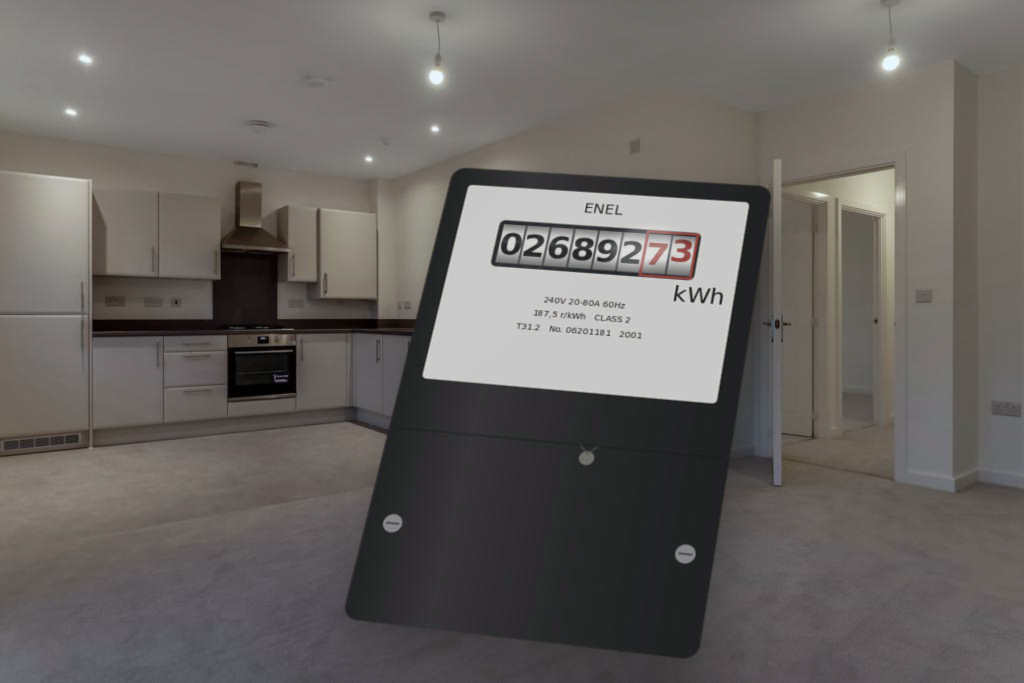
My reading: {"value": 26892.73, "unit": "kWh"}
